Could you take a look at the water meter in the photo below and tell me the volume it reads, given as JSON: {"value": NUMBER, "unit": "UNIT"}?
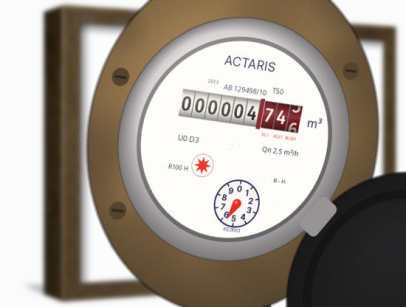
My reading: {"value": 4.7455, "unit": "m³"}
